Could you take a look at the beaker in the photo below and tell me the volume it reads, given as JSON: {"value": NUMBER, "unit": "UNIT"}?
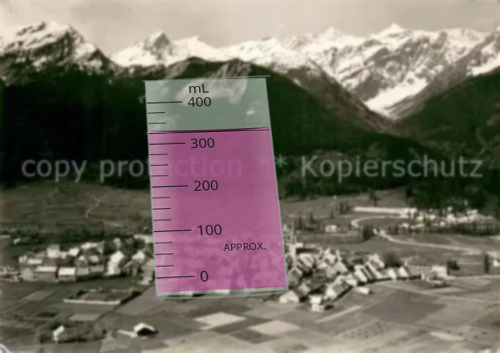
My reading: {"value": 325, "unit": "mL"}
